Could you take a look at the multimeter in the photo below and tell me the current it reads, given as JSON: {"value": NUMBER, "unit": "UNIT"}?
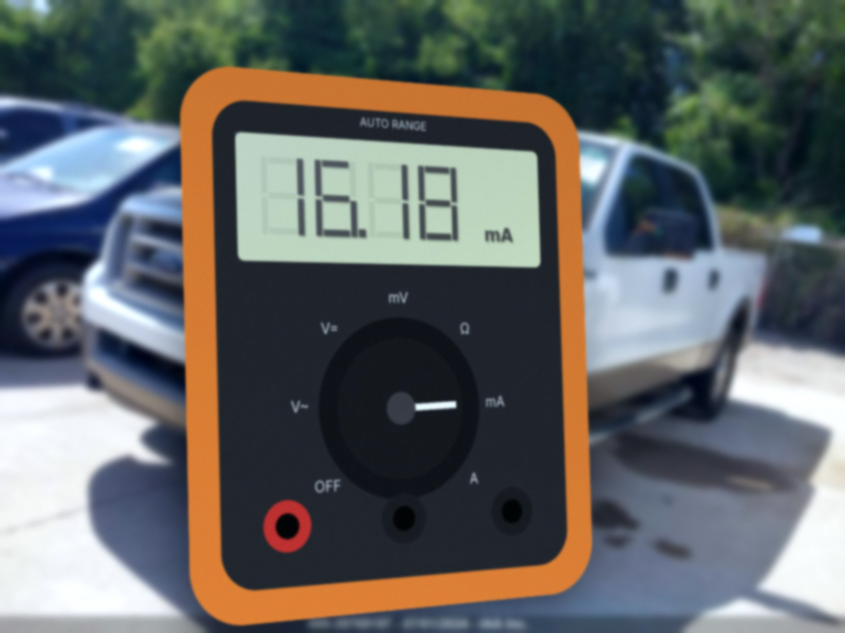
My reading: {"value": 16.18, "unit": "mA"}
